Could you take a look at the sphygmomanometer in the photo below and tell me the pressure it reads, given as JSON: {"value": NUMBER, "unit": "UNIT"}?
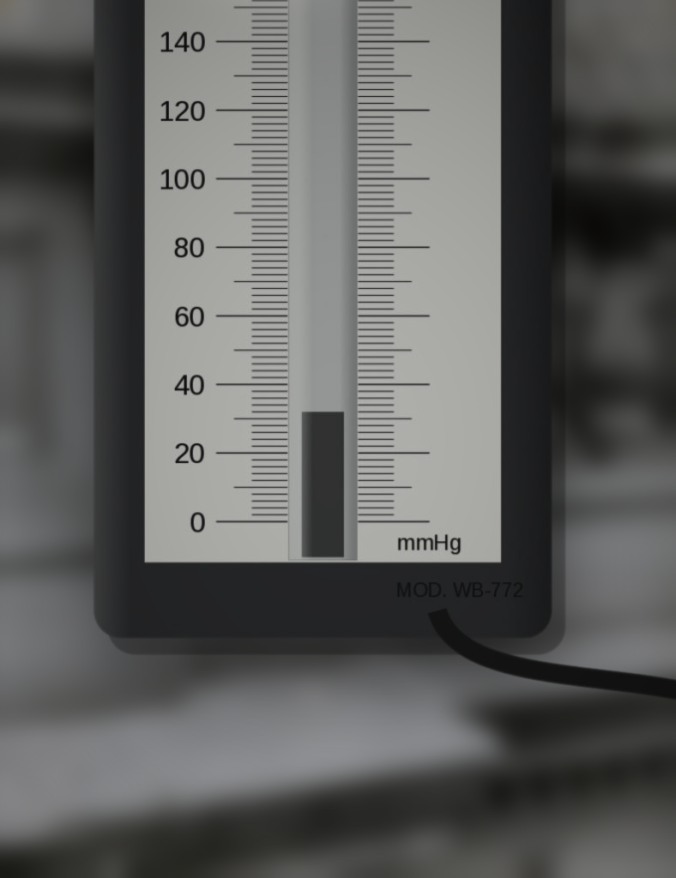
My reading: {"value": 32, "unit": "mmHg"}
